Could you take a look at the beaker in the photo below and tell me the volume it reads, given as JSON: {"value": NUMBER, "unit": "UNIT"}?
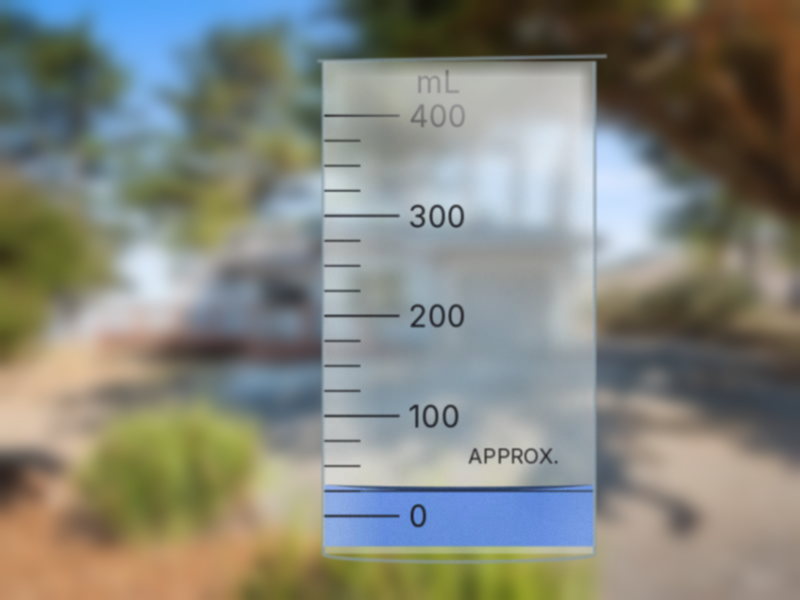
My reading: {"value": 25, "unit": "mL"}
